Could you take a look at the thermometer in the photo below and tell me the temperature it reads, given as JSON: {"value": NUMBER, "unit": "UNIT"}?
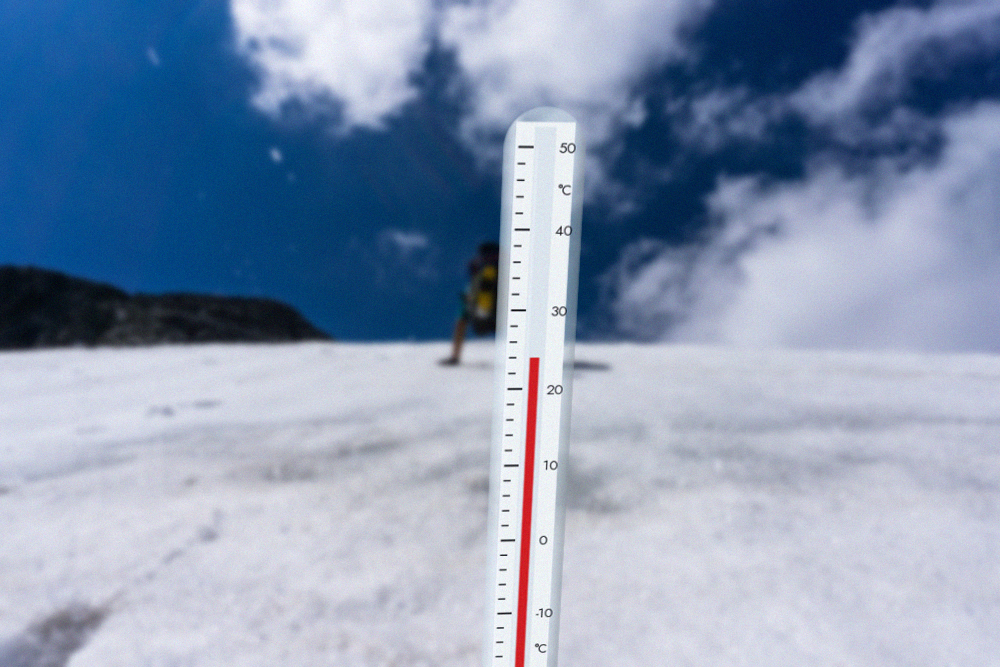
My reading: {"value": 24, "unit": "°C"}
